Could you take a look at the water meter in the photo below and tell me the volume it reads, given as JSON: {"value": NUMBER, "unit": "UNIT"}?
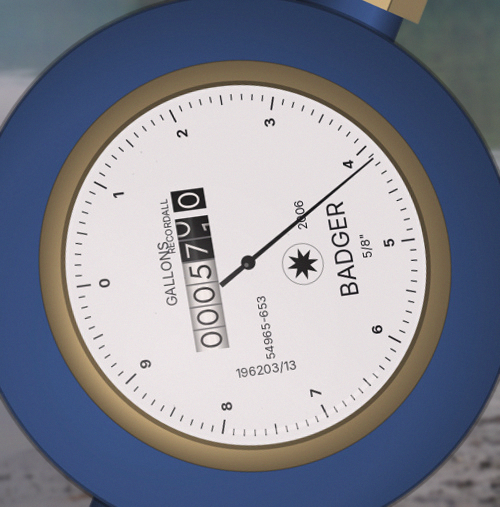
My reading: {"value": 5704.1, "unit": "gal"}
